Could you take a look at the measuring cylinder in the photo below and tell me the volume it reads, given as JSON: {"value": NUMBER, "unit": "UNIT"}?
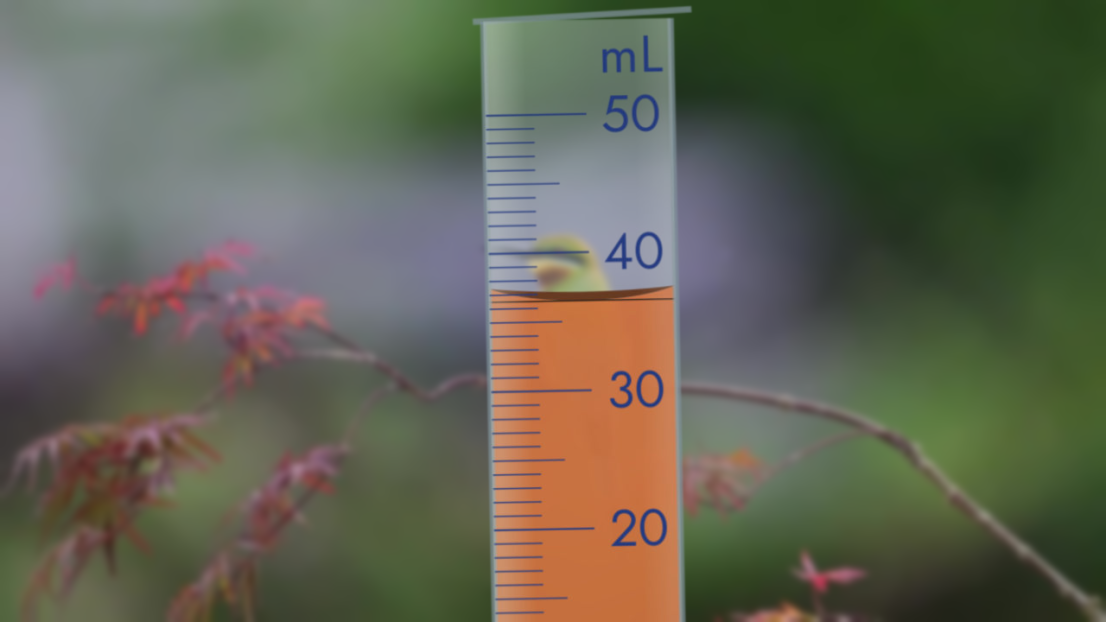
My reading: {"value": 36.5, "unit": "mL"}
